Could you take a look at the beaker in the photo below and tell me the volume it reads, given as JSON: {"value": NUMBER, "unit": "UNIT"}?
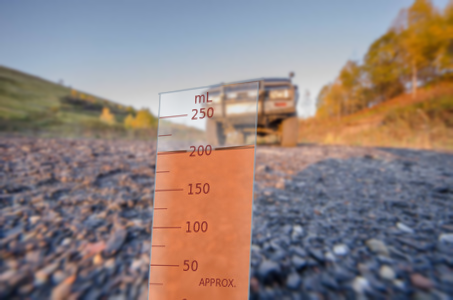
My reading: {"value": 200, "unit": "mL"}
